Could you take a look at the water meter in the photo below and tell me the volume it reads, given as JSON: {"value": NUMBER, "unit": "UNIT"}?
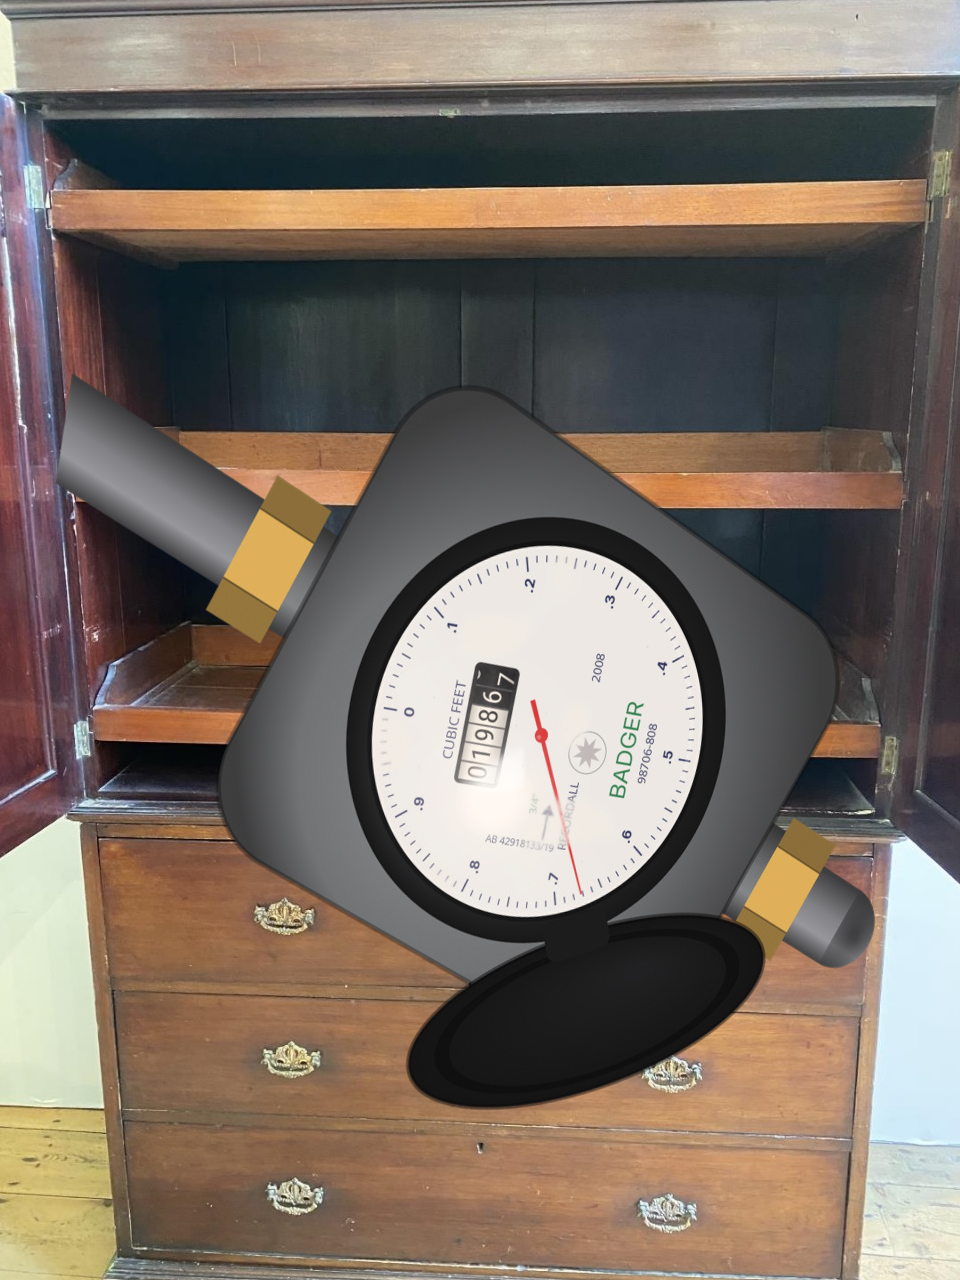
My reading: {"value": 19866.67, "unit": "ft³"}
